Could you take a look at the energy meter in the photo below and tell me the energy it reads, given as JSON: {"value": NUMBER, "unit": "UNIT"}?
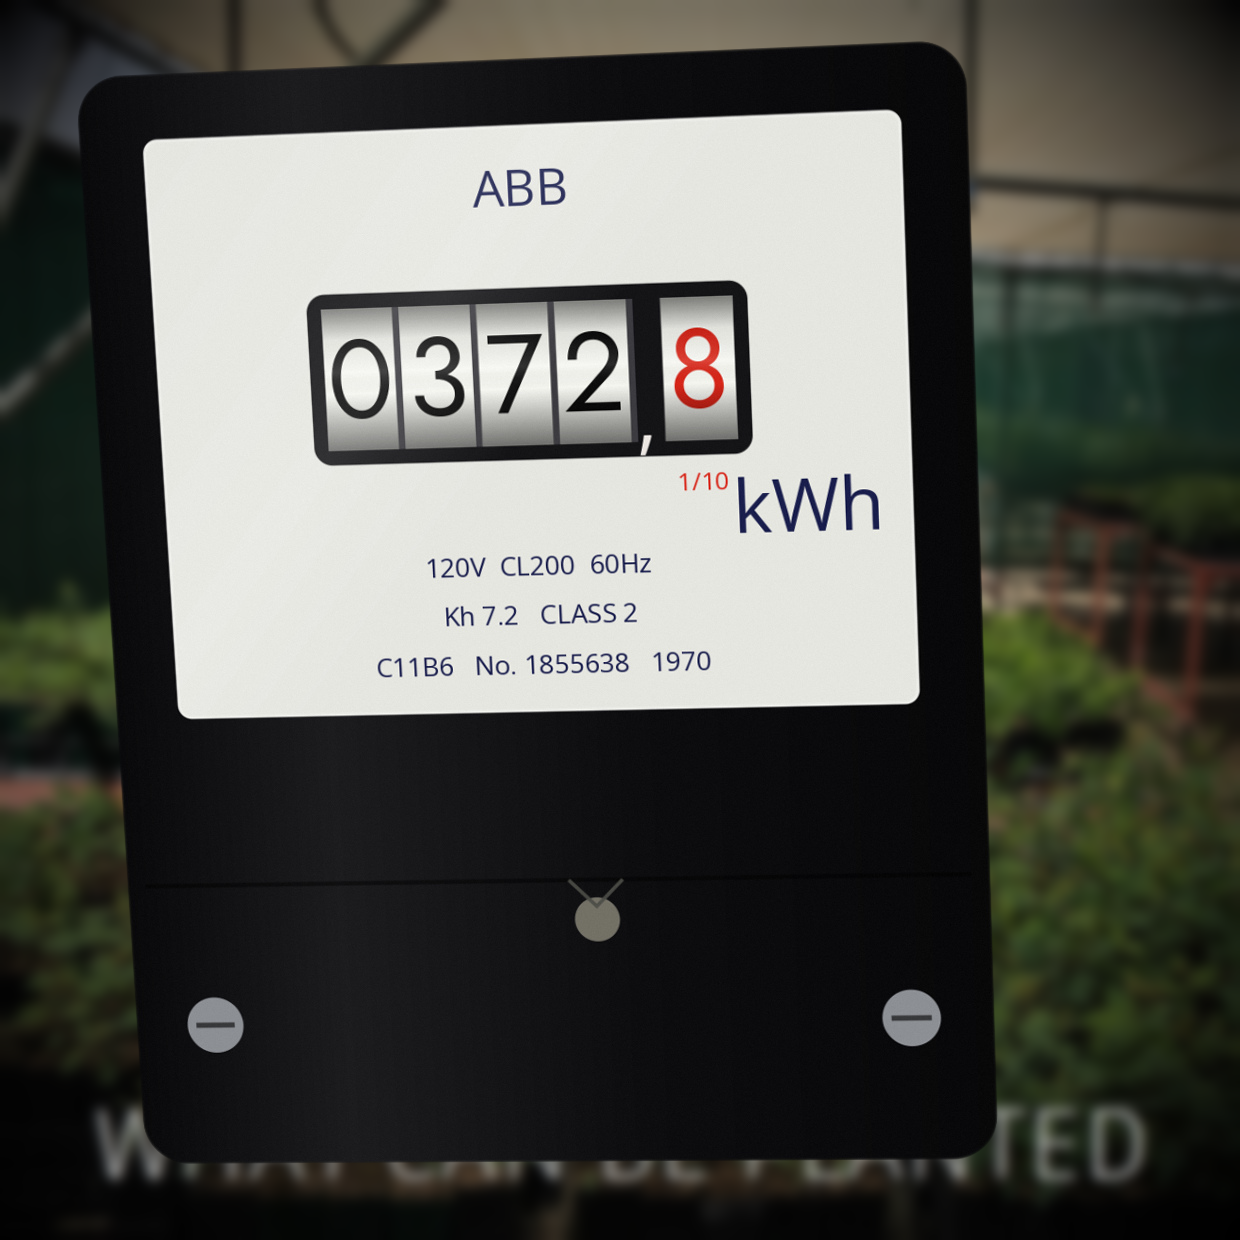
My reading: {"value": 372.8, "unit": "kWh"}
